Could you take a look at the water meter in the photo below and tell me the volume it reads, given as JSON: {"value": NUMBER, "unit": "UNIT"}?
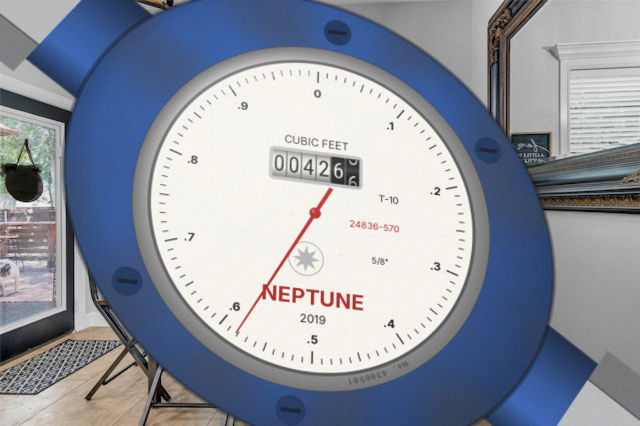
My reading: {"value": 4265.58, "unit": "ft³"}
